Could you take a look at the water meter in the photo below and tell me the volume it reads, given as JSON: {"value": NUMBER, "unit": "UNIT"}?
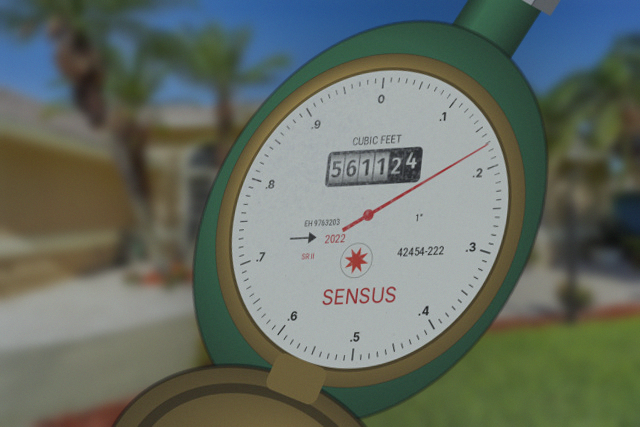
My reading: {"value": 561124.17, "unit": "ft³"}
